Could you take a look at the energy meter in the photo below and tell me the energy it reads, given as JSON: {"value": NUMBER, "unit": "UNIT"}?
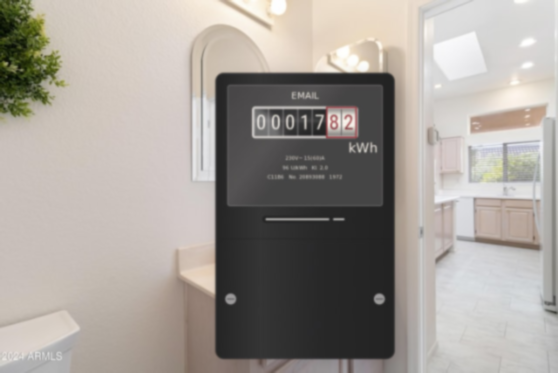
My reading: {"value": 17.82, "unit": "kWh"}
